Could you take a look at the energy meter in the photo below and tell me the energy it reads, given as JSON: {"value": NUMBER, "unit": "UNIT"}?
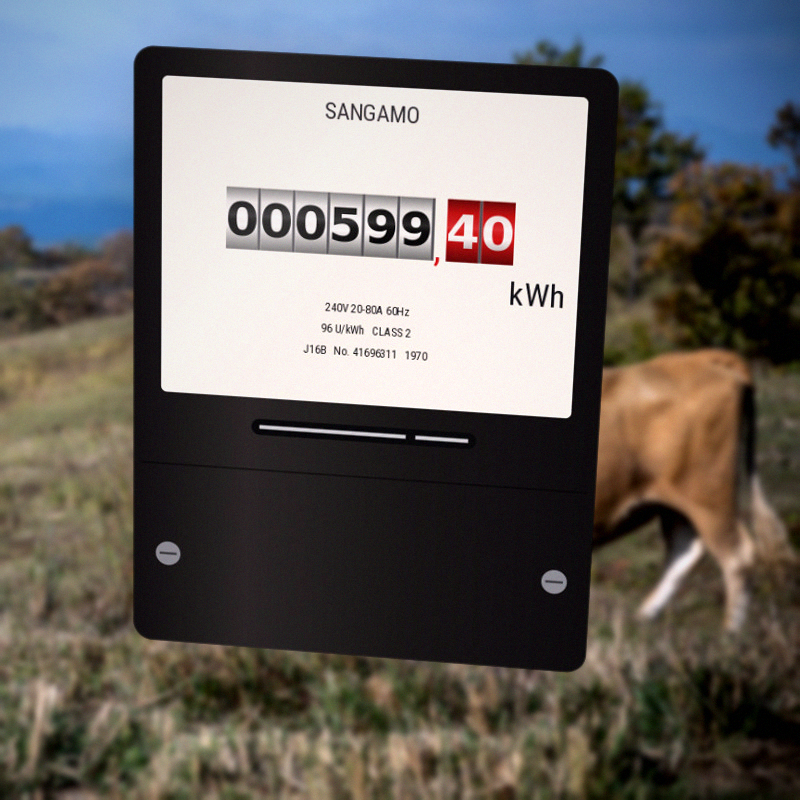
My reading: {"value": 599.40, "unit": "kWh"}
